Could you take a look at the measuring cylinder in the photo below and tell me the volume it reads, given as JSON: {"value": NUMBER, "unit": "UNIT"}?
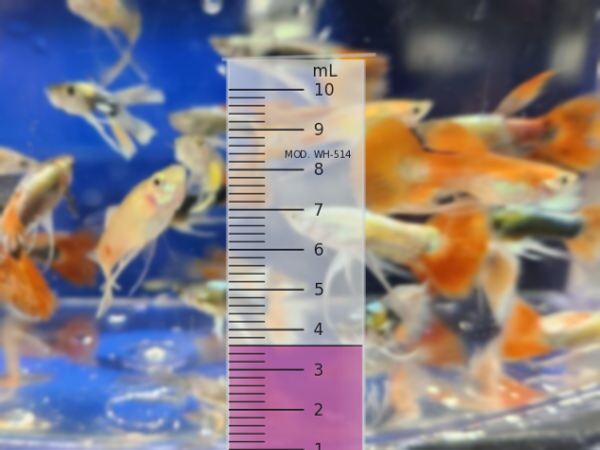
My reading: {"value": 3.6, "unit": "mL"}
